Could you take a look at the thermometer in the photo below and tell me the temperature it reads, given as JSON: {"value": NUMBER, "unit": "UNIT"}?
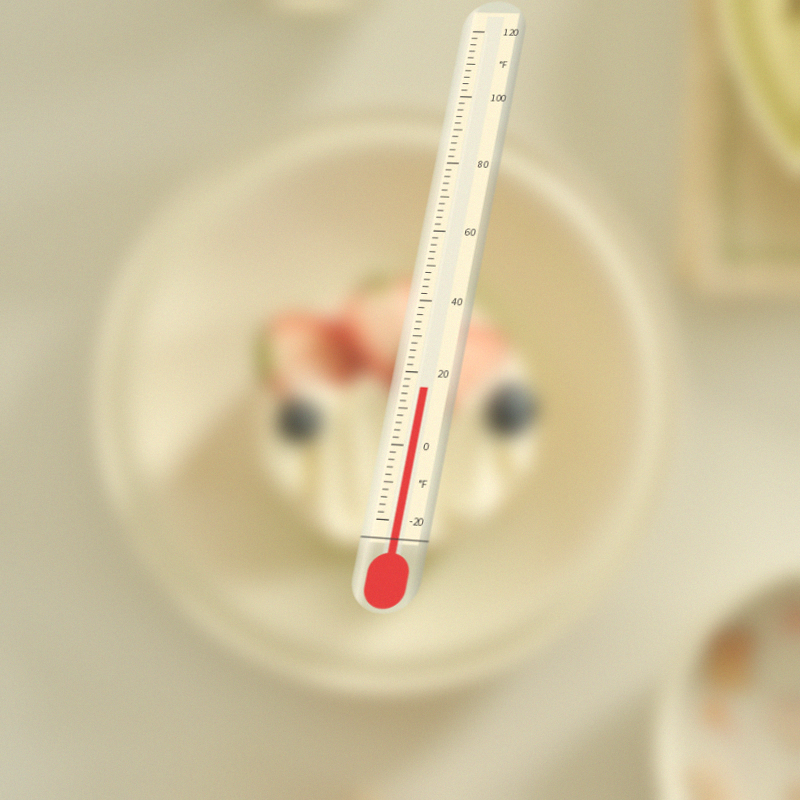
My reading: {"value": 16, "unit": "°F"}
